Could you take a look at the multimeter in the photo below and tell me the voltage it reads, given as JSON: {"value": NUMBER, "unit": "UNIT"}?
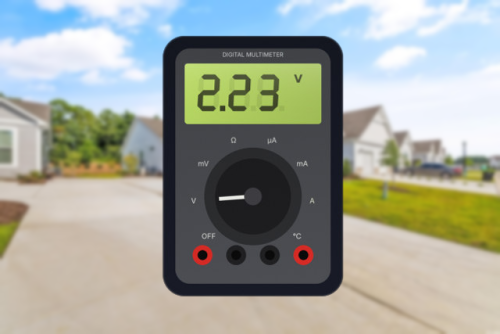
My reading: {"value": 2.23, "unit": "V"}
